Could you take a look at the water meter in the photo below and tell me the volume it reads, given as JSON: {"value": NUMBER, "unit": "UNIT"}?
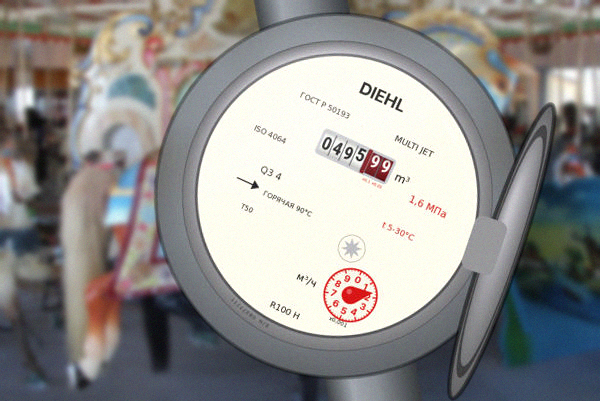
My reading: {"value": 495.991, "unit": "m³"}
